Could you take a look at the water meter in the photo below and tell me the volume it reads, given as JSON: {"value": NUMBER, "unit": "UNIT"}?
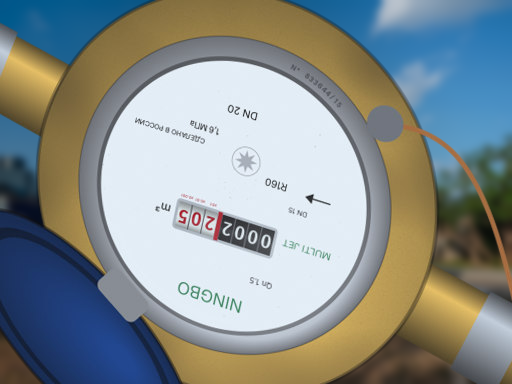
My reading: {"value": 2.205, "unit": "m³"}
